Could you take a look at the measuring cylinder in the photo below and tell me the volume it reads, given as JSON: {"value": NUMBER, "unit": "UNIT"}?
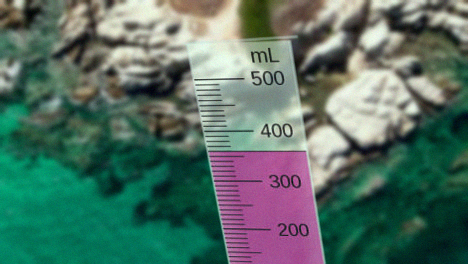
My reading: {"value": 360, "unit": "mL"}
